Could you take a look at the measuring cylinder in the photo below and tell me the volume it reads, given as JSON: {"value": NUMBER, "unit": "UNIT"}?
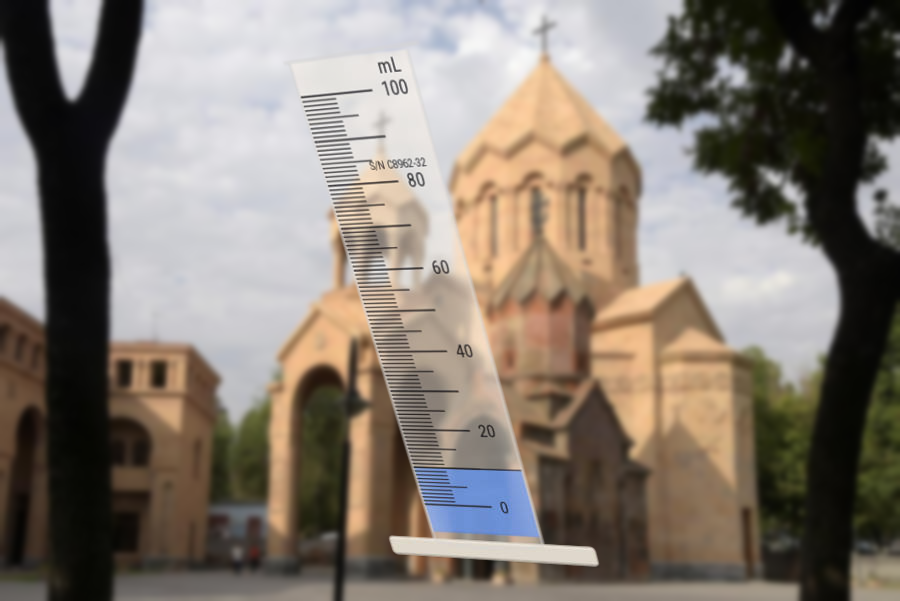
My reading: {"value": 10, "unit": "mL"}
